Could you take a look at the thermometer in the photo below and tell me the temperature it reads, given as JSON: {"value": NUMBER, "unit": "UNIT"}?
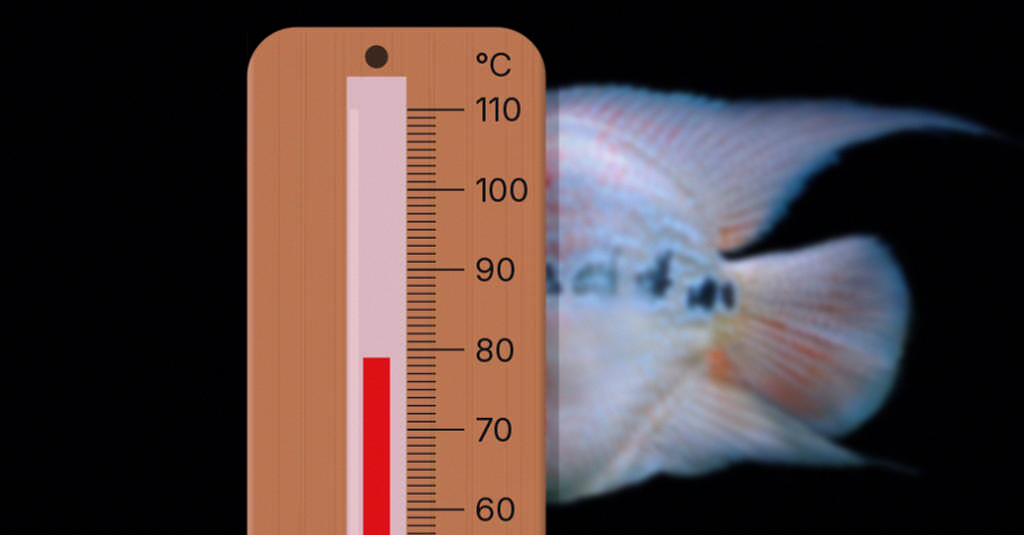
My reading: {"value": 79, "unit": "°C"}
